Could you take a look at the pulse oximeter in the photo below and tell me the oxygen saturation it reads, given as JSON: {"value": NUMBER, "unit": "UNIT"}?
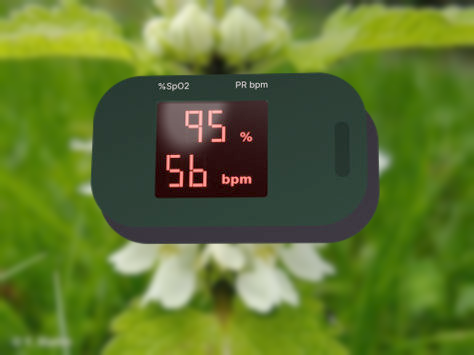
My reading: {"value": 95, "unit": "%"}
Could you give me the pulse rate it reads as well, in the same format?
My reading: {"value": 56, "unit": "bpm"}
